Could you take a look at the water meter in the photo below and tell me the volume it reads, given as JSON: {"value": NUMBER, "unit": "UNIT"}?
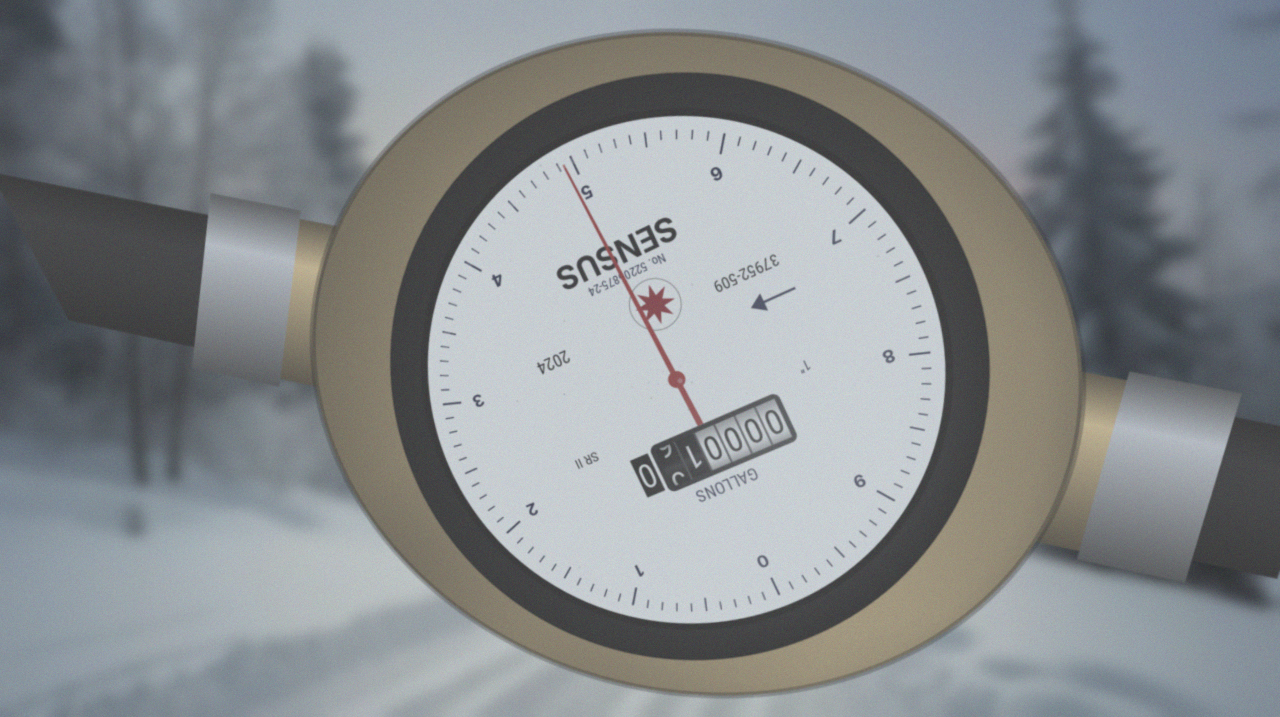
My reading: {"value": 154.9, "unit": "gal"}
